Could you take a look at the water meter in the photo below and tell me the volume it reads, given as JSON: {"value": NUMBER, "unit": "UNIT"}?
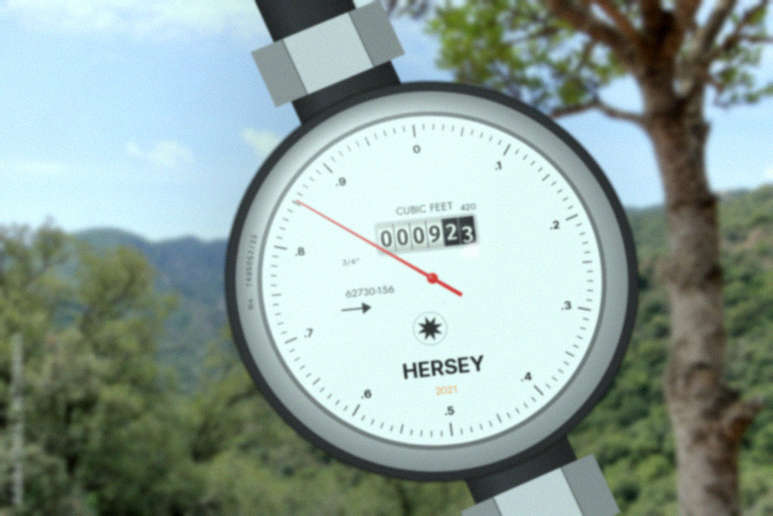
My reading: {"value": 922.85, "unit": "ft³"}
